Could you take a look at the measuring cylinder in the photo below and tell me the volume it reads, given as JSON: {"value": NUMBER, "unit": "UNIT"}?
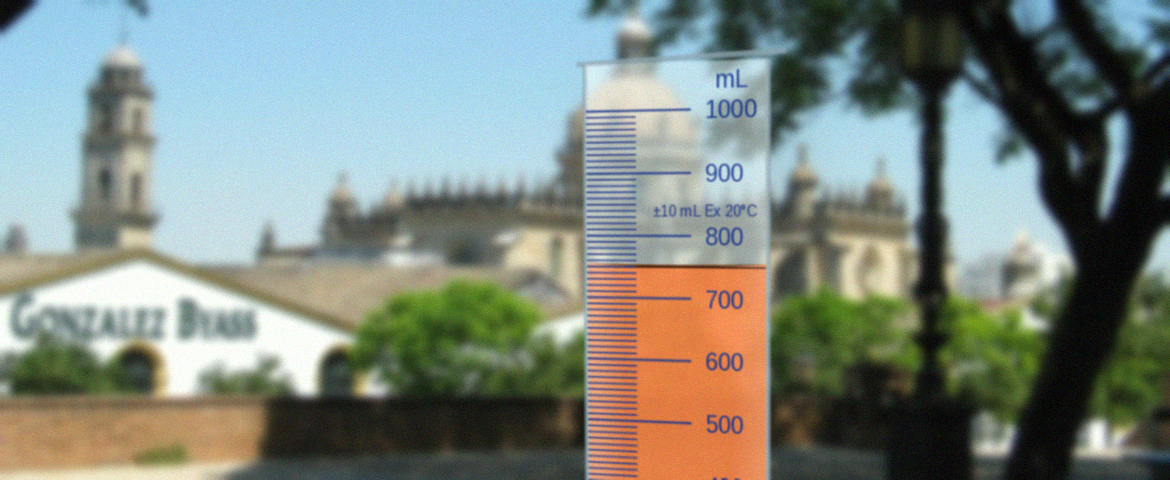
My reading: {"value": 750, "unit": "mL"}
